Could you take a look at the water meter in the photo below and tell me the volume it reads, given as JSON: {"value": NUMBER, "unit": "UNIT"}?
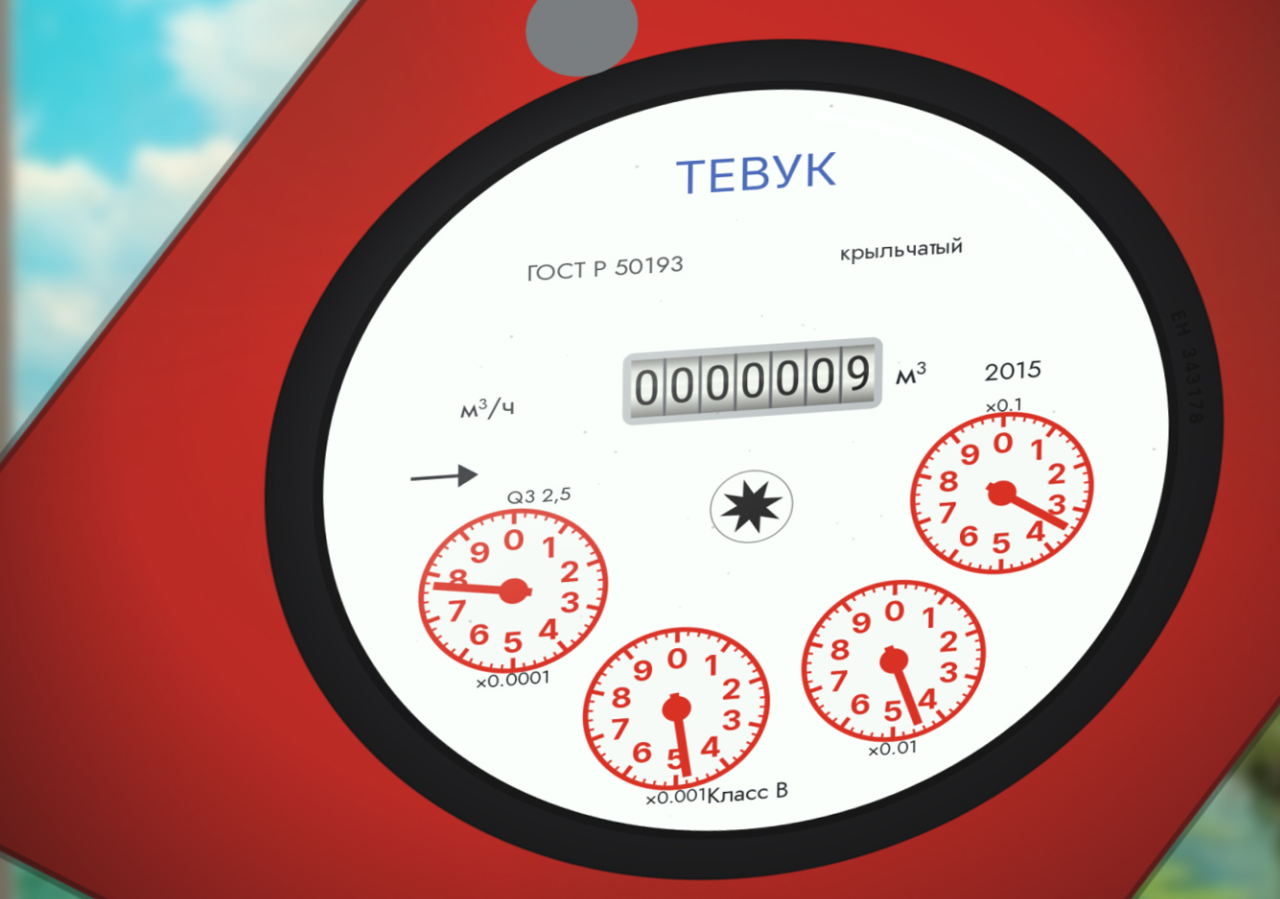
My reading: {"value": 9.3447, "unit": "m³"}
